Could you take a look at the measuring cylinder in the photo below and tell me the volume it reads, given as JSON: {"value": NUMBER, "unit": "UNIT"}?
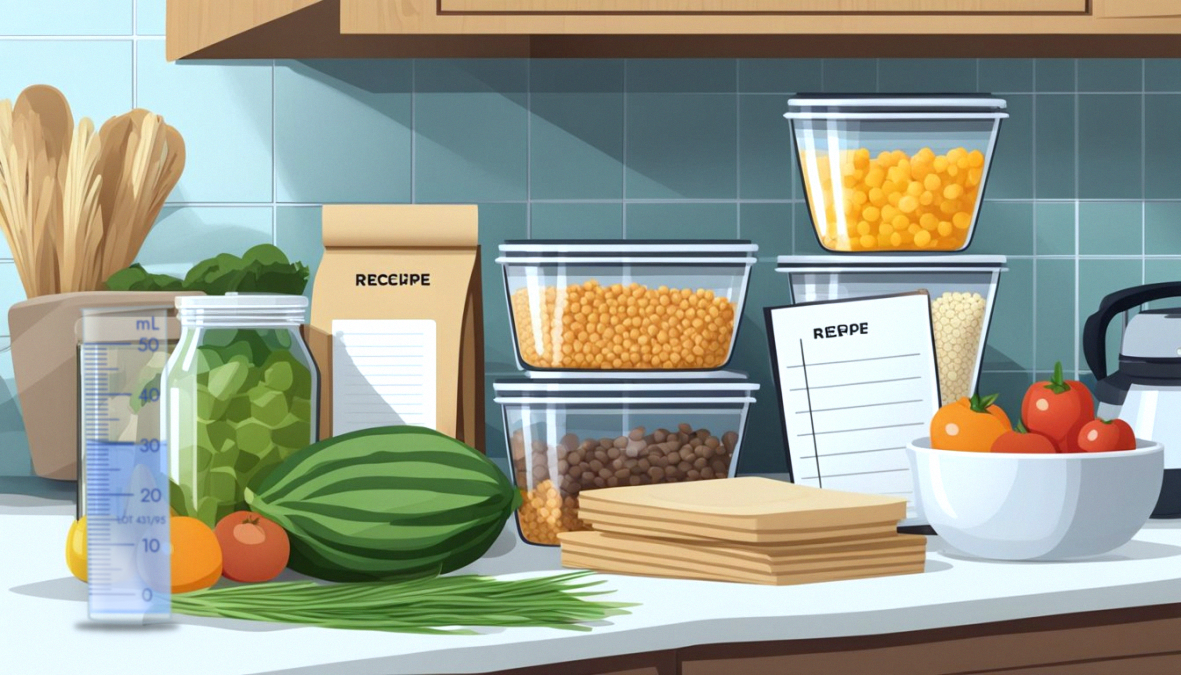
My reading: {"value": 30, "unit": "mL"}
